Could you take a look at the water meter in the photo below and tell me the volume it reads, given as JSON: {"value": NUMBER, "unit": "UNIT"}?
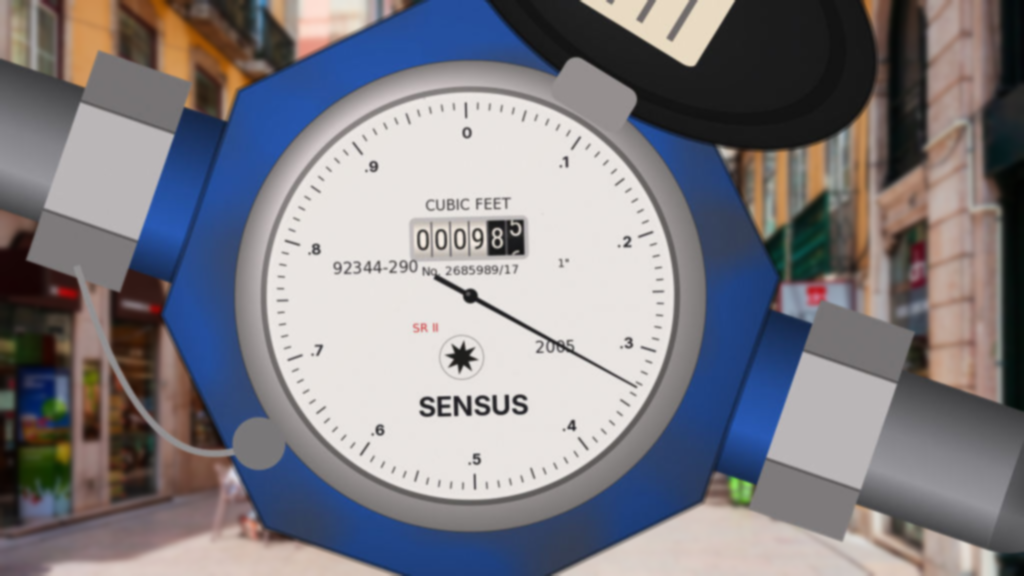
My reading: {"value": 985.33, "unit": "ft³"}
